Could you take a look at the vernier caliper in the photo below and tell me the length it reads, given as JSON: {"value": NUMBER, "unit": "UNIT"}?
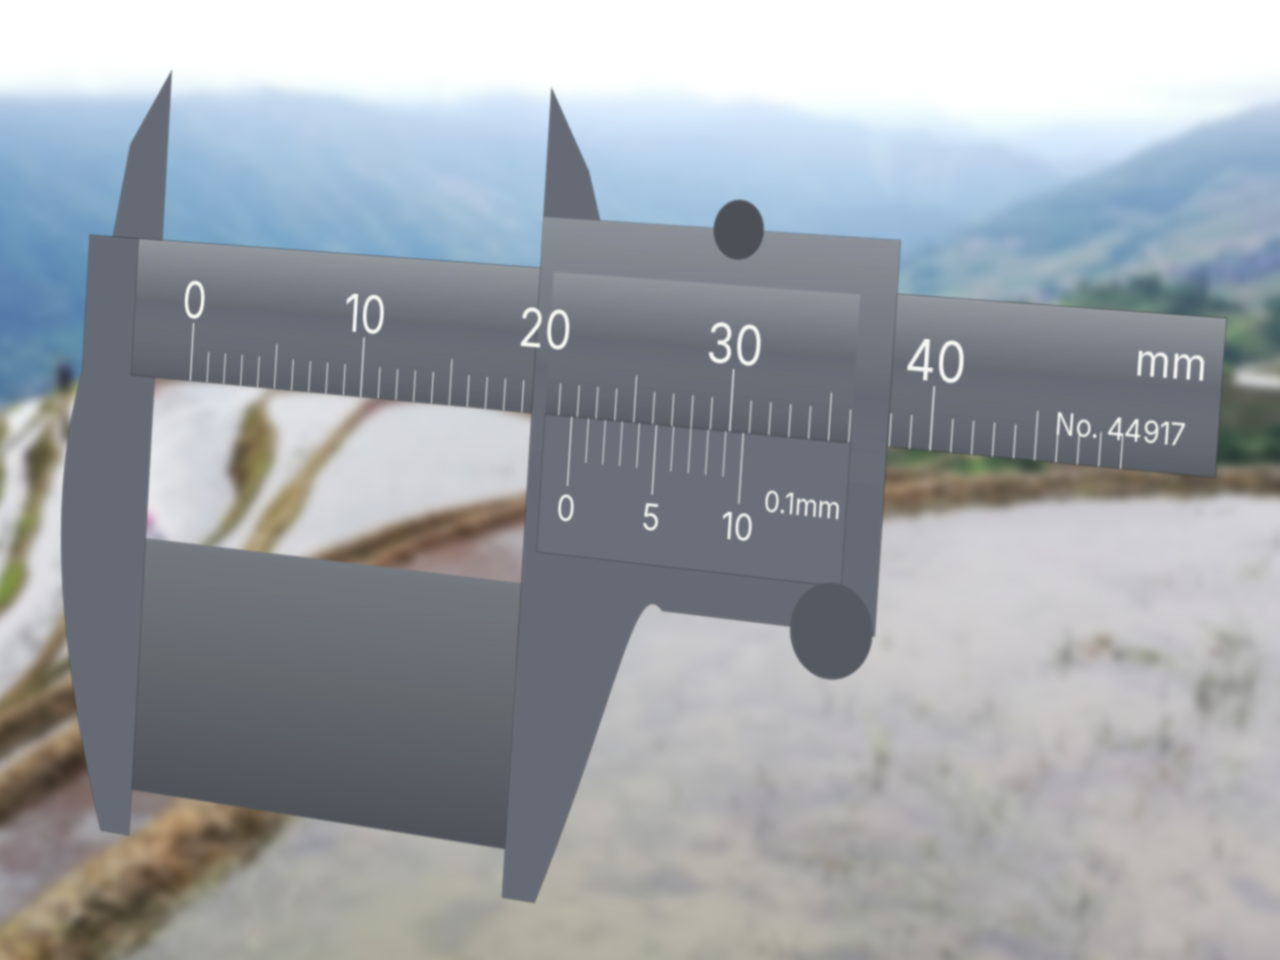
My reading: {"value": 21.7, "unit": "mm"}
